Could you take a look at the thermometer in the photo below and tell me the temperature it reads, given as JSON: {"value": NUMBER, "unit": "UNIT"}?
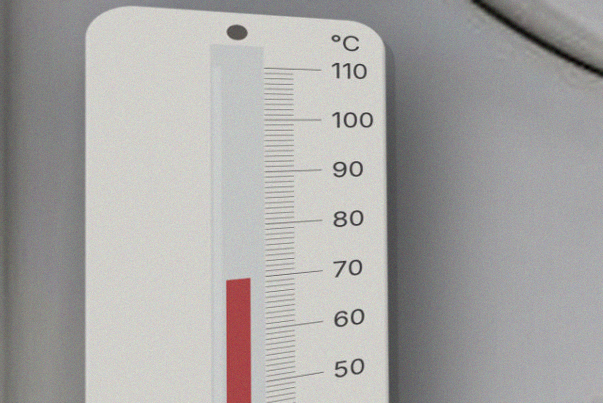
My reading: {"value": 70, "unit": "°C"}
